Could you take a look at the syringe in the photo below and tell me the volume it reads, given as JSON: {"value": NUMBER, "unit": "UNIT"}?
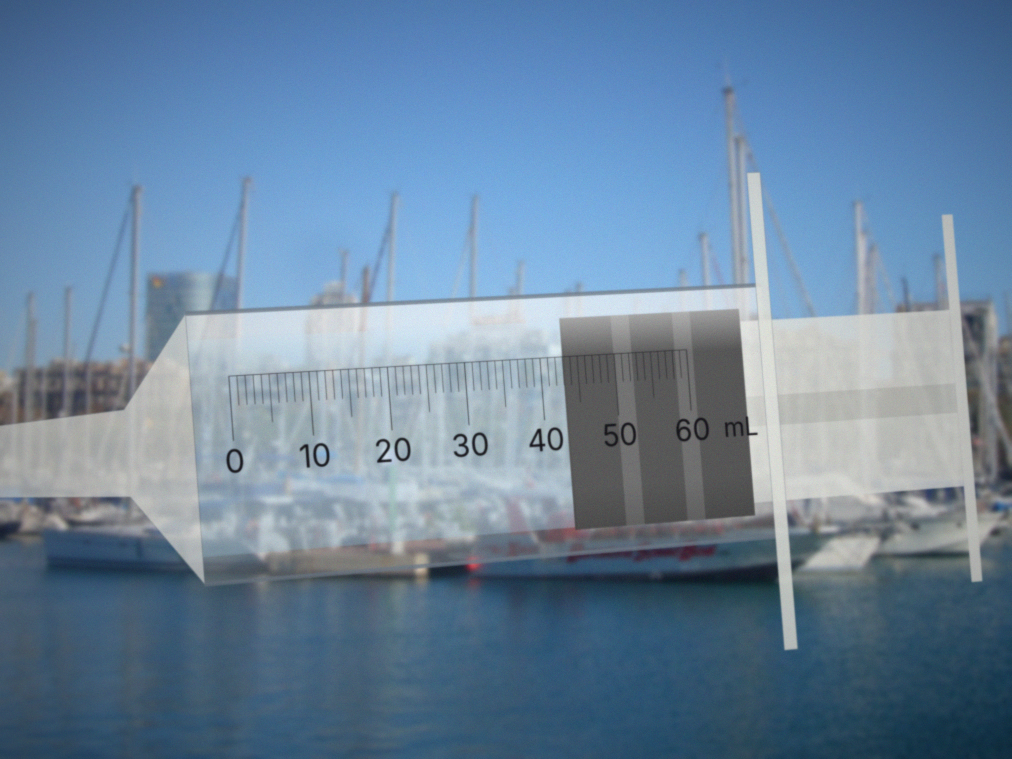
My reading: {"value": 43, "unit": "mL"}
